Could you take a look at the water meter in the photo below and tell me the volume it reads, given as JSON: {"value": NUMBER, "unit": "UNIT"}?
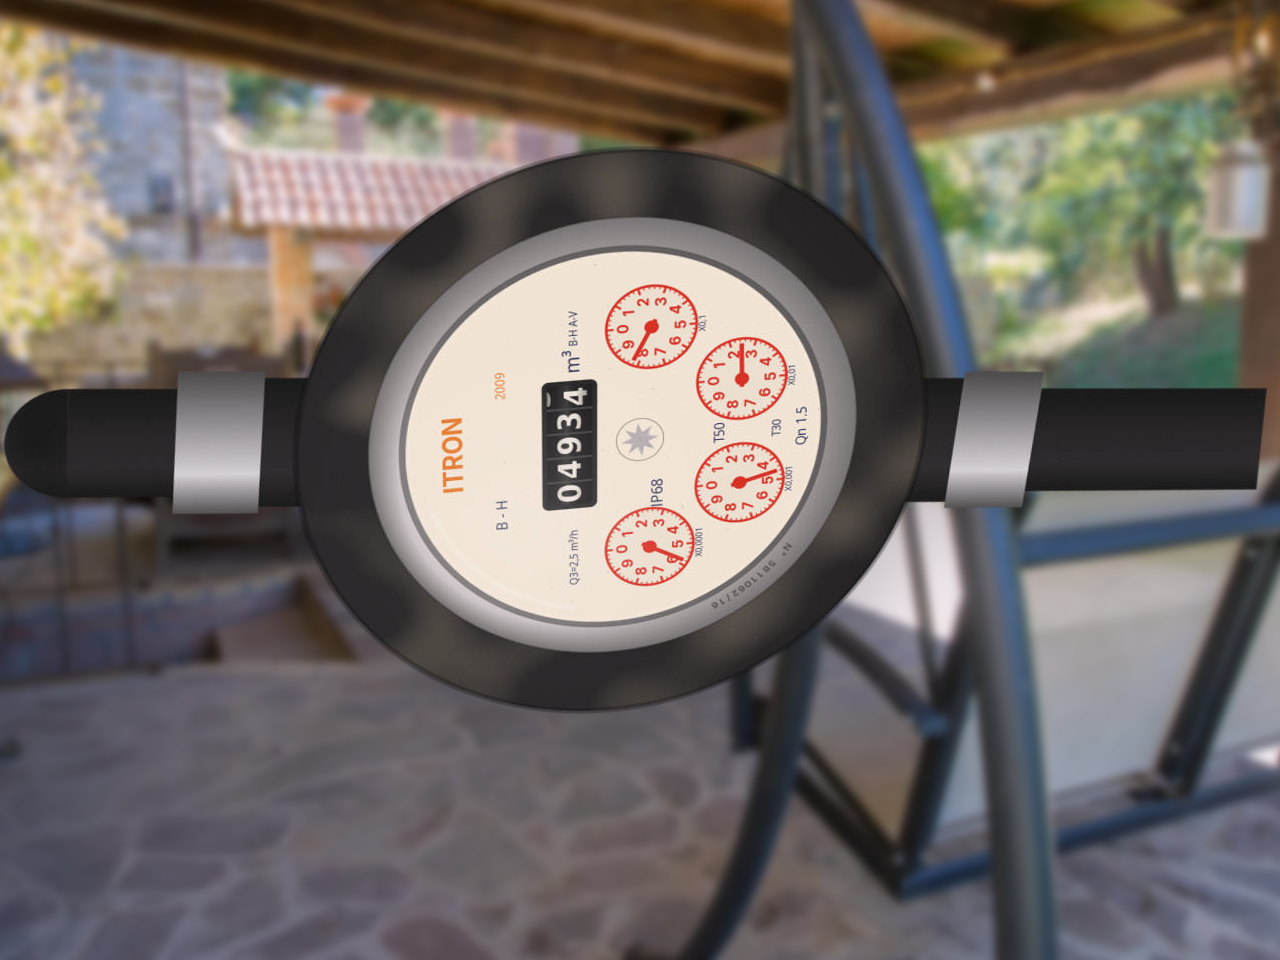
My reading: {"value": 4933.8245, "unit": "m³"}
